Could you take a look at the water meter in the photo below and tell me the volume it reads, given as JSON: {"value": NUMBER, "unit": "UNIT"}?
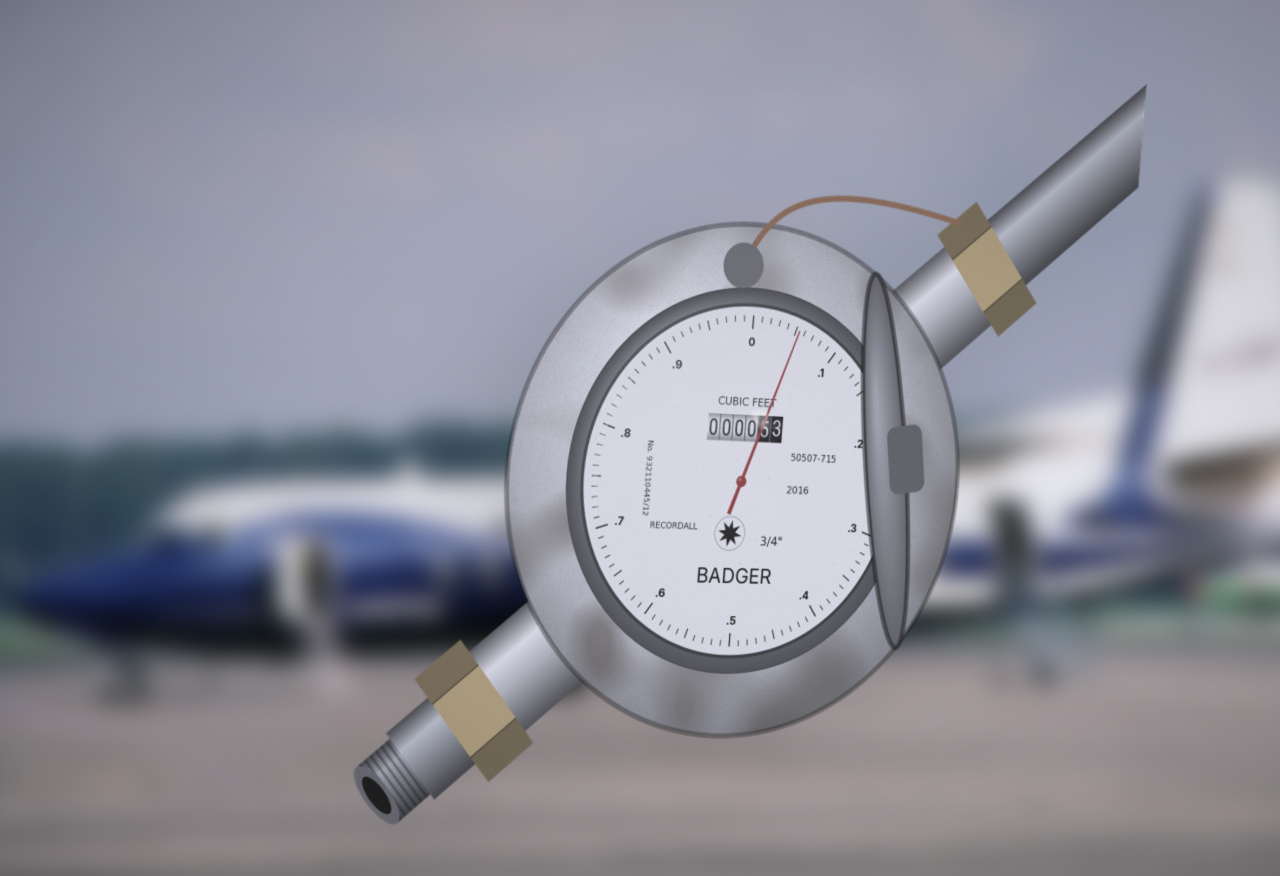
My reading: {"value": 53.05, "unit": "ft³"}
